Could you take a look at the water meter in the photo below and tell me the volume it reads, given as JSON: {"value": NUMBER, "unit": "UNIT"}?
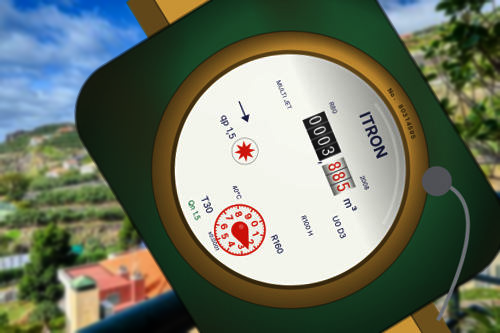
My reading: {"value": 3.8852, "unit": "m³"}
